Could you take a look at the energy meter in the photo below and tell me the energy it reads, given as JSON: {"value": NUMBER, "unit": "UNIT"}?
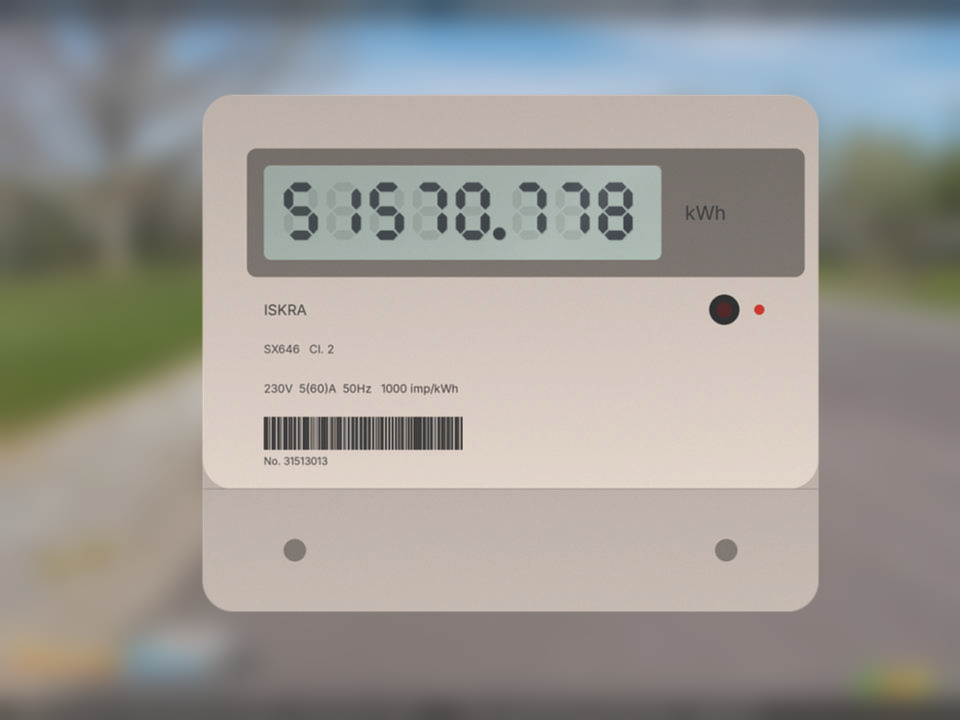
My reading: {"value": 51570.778, "unit": "kWh"}
